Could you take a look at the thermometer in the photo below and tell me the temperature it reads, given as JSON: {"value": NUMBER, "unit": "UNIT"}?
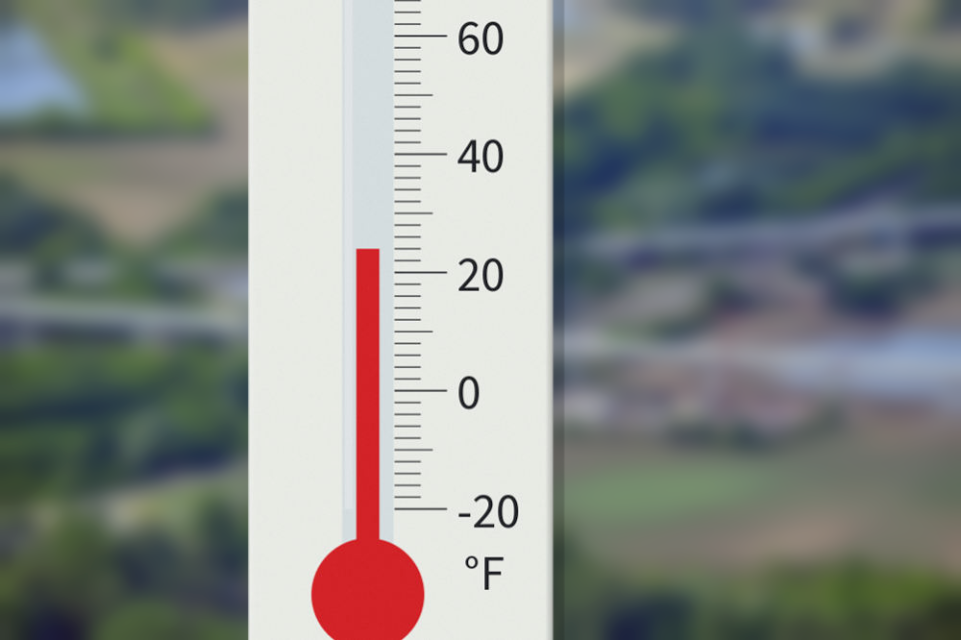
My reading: {"value": 24, "unit": "°F"}
